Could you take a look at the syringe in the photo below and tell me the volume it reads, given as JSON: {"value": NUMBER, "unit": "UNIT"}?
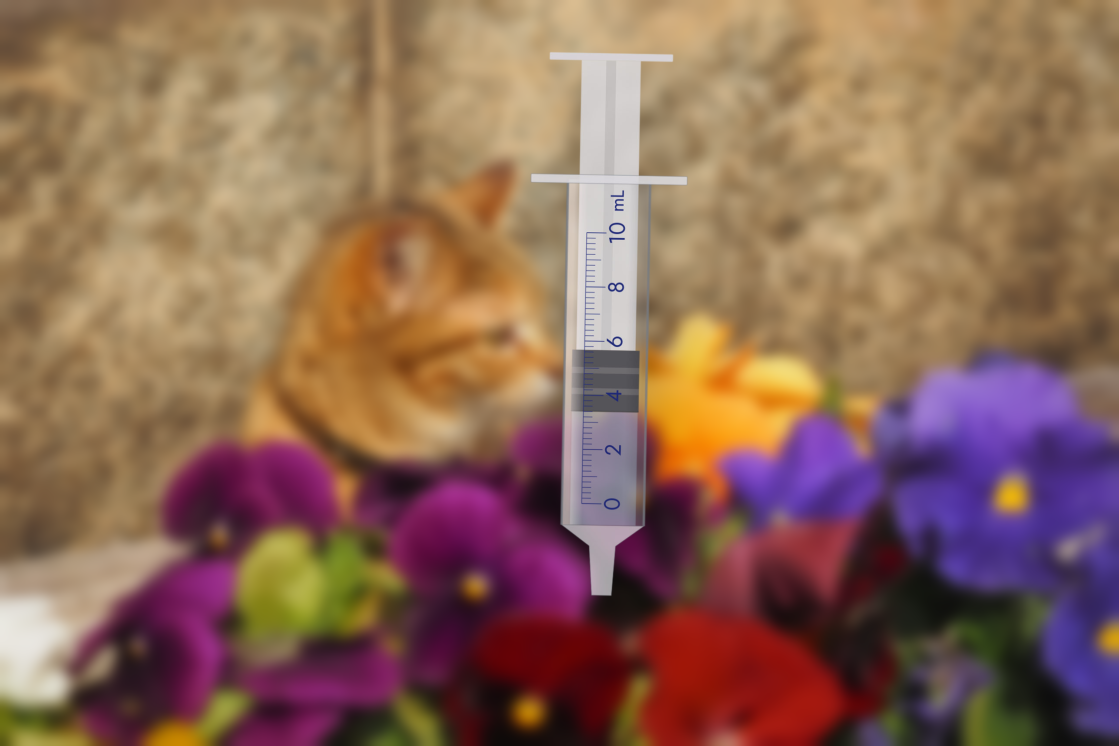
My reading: {"value": 3.4, "unit": "mL"}
